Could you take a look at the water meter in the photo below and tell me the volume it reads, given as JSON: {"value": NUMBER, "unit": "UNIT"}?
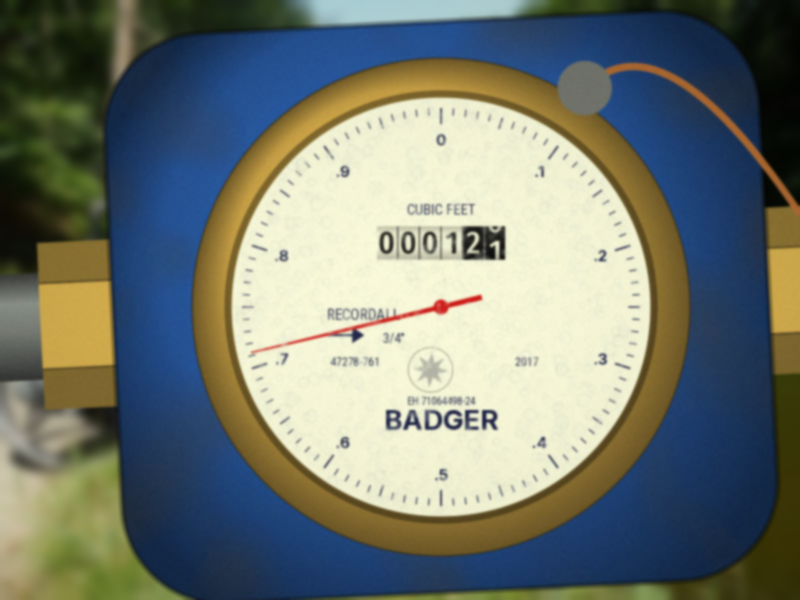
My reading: {"value": 120.71, "unit": "ft³"}
